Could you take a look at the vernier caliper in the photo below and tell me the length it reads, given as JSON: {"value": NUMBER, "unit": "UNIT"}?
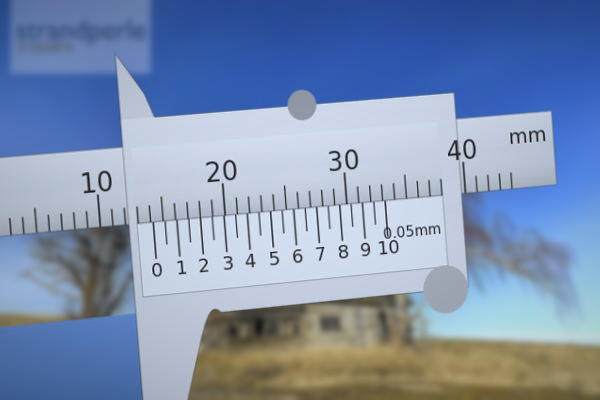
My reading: {"value": 14.2, "unit": "mm"}
